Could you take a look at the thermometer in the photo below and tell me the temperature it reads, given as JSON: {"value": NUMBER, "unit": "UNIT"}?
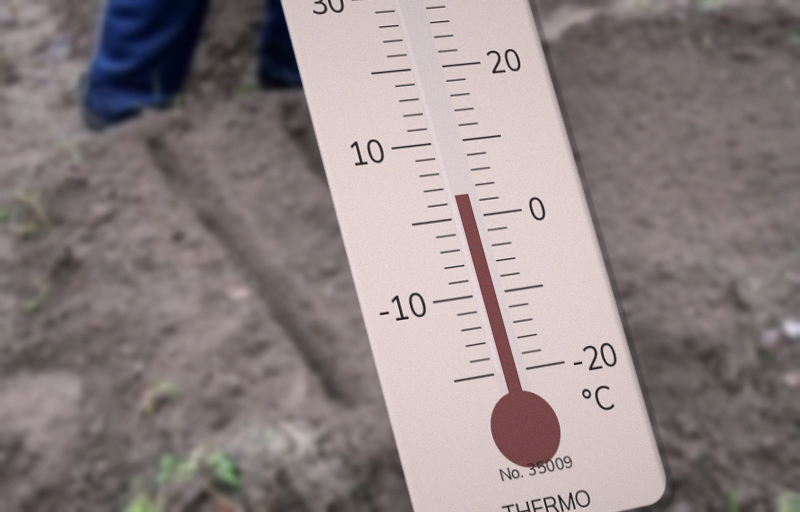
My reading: {"value": 3, "unit": "°C"}
